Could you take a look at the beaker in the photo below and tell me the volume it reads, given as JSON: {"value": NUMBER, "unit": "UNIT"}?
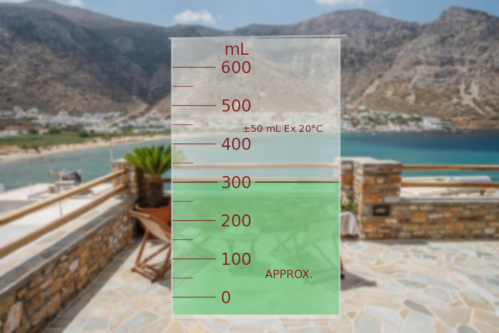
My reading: {"value": 300, "unit": "mL"}
